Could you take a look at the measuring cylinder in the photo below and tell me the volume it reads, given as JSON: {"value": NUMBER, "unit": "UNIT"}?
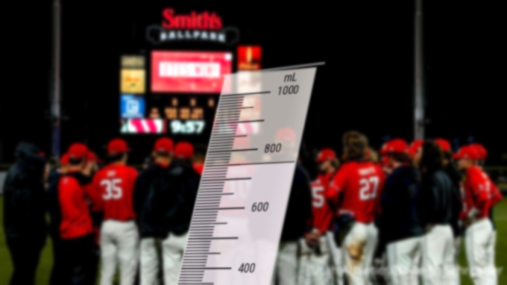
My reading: {"value": 750, "unit": "mL"}
